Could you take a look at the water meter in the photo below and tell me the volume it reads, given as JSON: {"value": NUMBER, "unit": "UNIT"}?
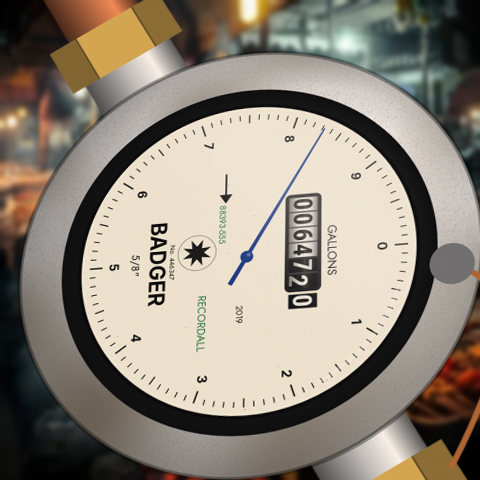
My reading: {"value": 64718.3, "unit": "gal"}
